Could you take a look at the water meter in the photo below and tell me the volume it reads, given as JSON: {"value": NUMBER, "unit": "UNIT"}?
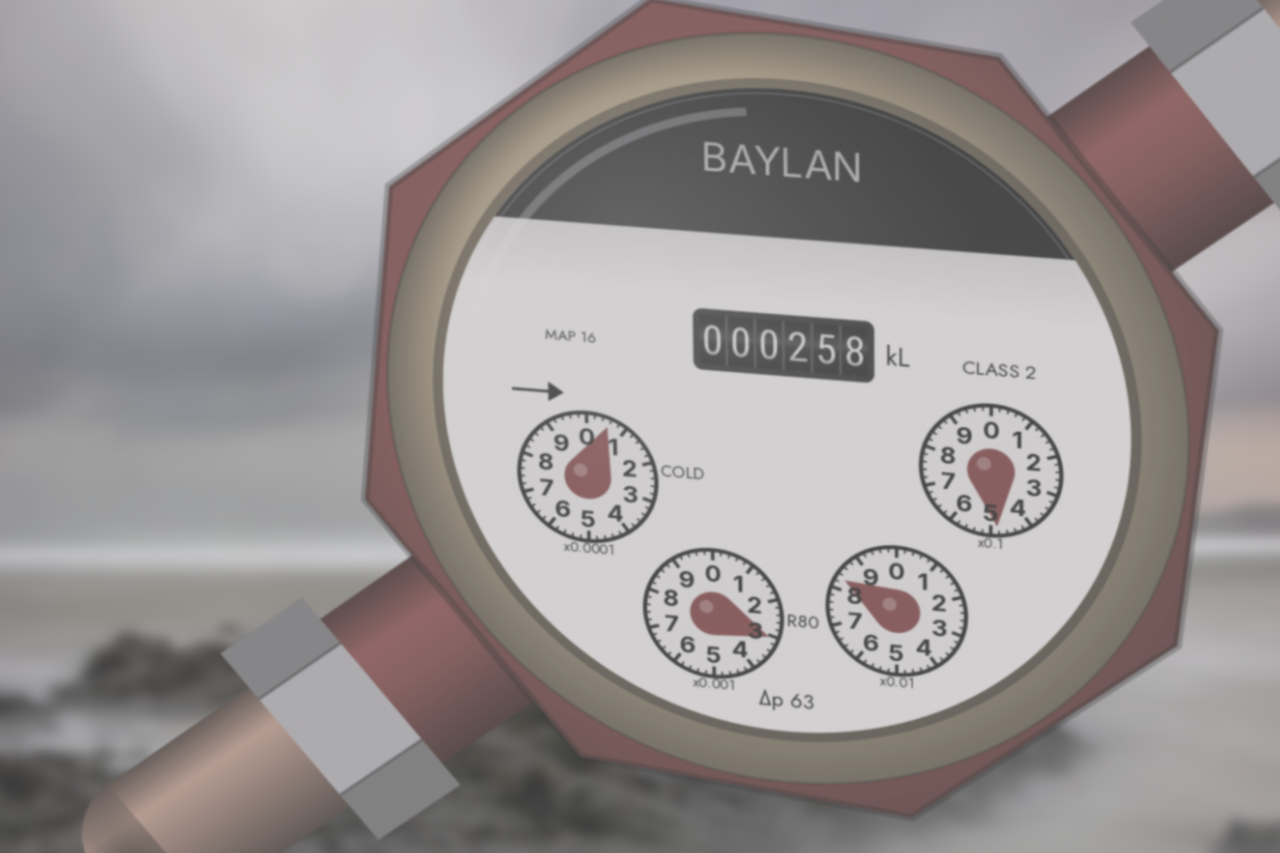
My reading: {"value": 258.4830, "unit": "kL"}
